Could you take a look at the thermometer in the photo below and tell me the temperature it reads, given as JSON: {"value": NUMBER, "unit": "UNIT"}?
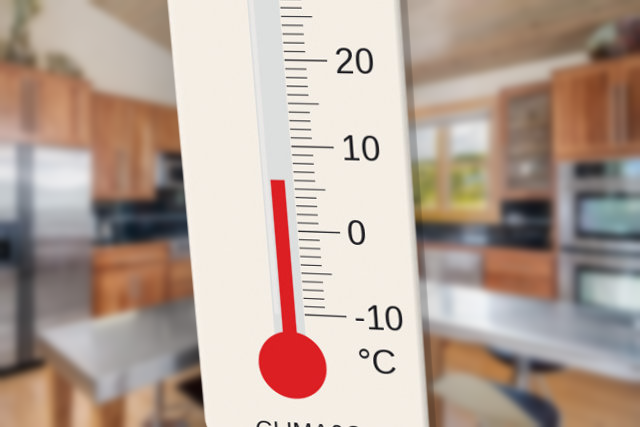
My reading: {"value": 6, "unit": "°C"}
